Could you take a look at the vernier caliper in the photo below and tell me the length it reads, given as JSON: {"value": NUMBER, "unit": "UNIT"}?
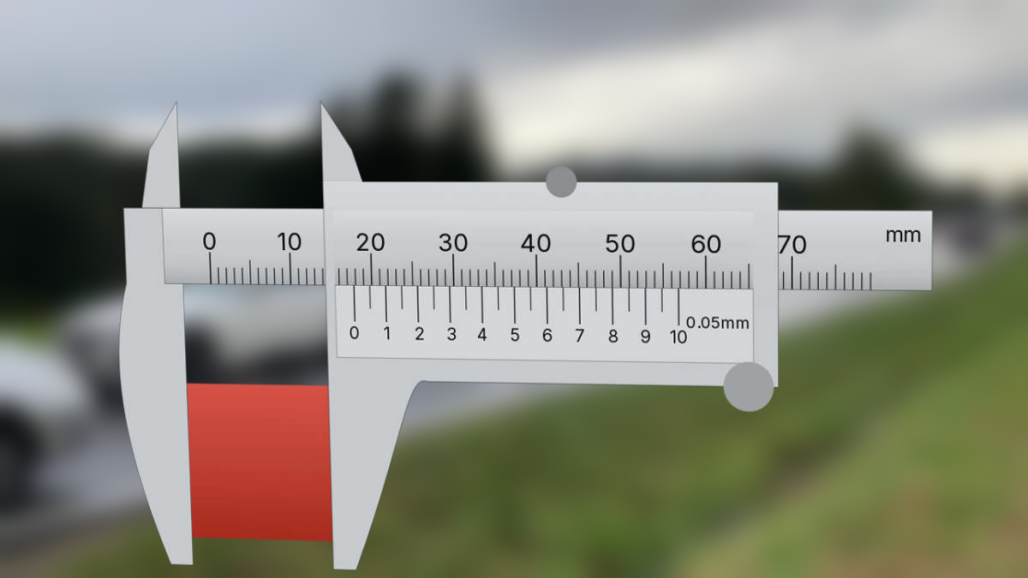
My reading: {"value": 17.8, "unit": "mm"}
